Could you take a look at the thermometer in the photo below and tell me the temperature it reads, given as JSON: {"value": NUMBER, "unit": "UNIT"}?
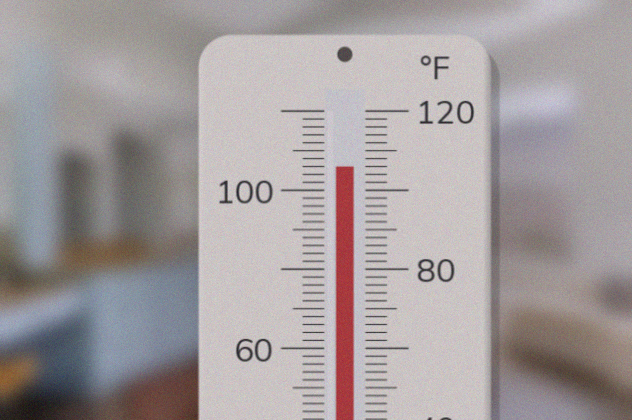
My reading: {"value": 106, "unit": "°F"}
